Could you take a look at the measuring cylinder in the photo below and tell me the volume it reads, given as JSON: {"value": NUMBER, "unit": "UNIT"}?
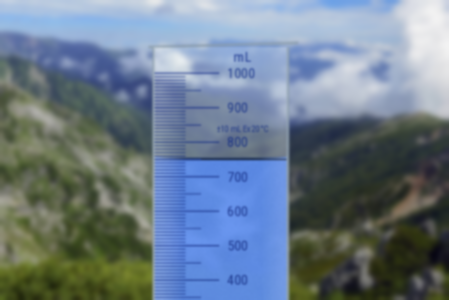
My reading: {"value": 750, "unit": "mL"}
